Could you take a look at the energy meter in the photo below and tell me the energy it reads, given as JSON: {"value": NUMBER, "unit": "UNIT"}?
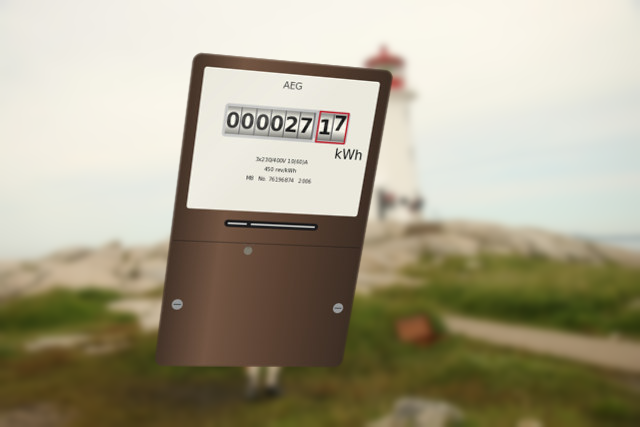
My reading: {"value": 27.17, "unit": "kWh"}
